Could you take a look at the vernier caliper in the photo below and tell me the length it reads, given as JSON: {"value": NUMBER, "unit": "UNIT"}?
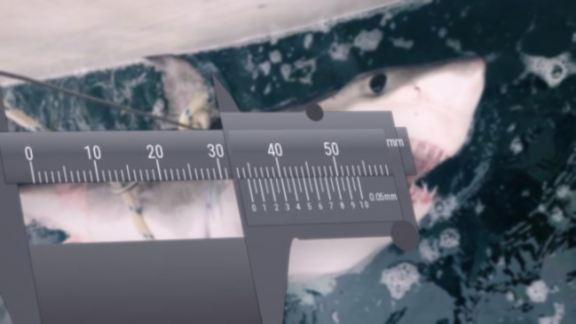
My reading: {"value": 34.5, "unit": "mm"}
